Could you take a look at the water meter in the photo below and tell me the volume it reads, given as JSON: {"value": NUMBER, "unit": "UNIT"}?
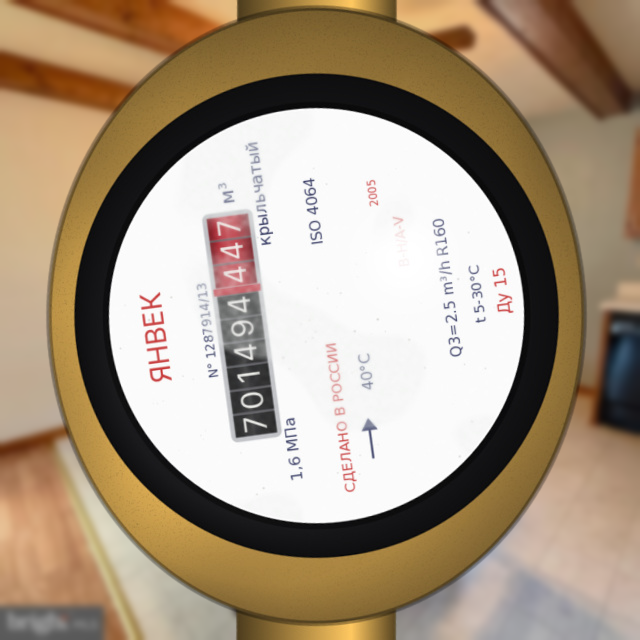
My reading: {"value": 701494.447, "unit": "m³"}
